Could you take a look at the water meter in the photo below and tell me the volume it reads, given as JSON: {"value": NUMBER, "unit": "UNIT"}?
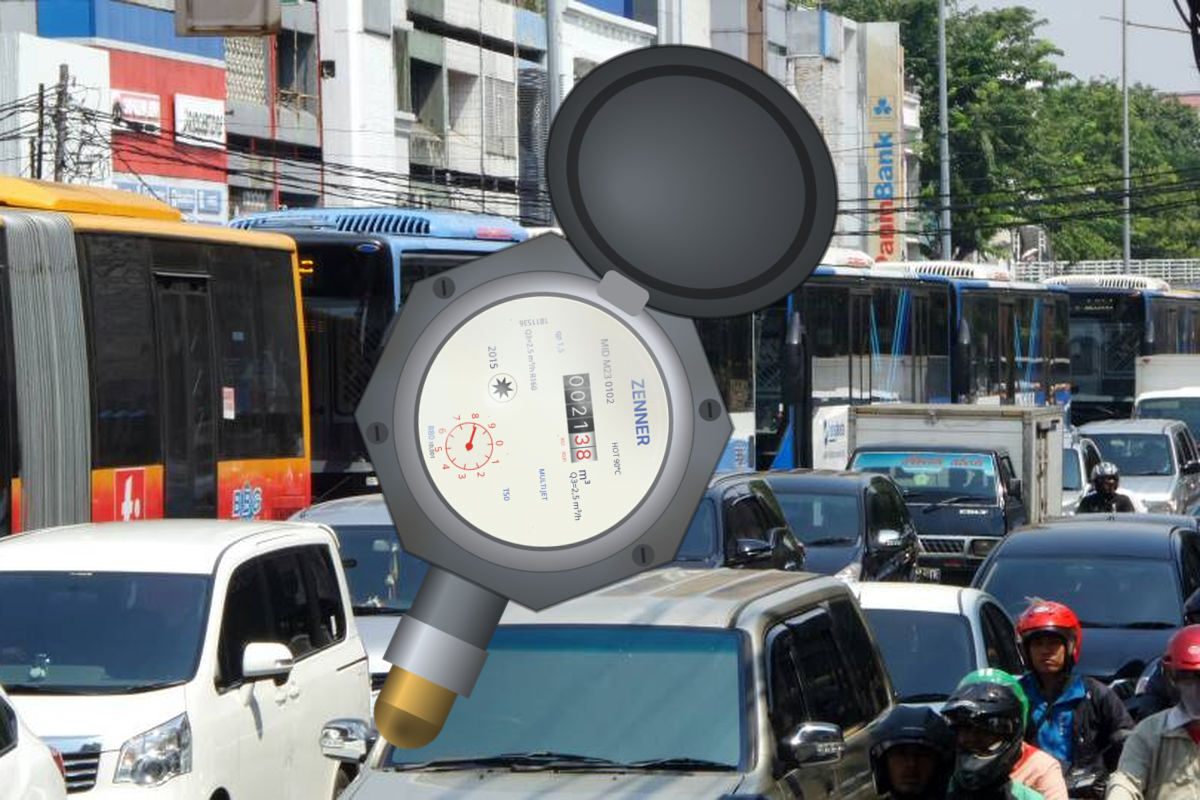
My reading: {"value": 21.388, "unit": "m³"}
